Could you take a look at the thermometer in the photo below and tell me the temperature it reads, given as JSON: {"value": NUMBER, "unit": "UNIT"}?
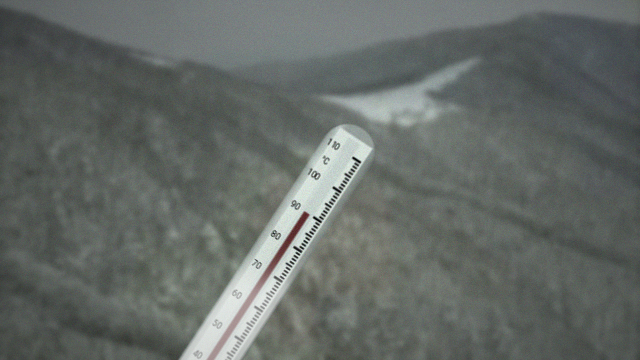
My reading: {"value": 90, "unit": "°C"}
